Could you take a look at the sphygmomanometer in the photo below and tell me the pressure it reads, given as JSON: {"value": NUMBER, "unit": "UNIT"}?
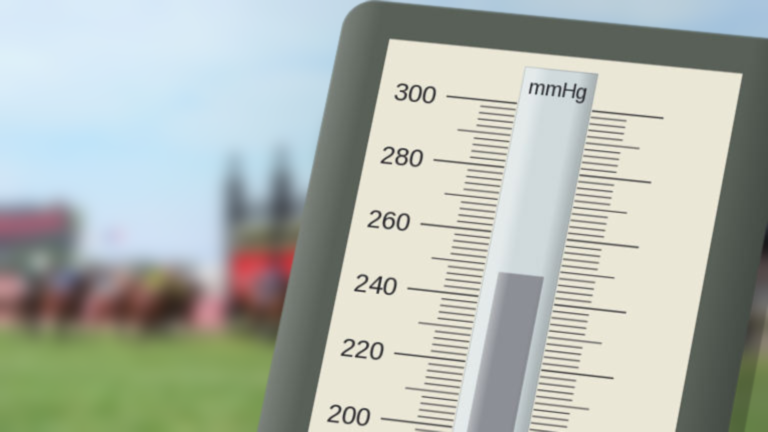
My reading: {"value": 248, "unit": "mmHg"}
